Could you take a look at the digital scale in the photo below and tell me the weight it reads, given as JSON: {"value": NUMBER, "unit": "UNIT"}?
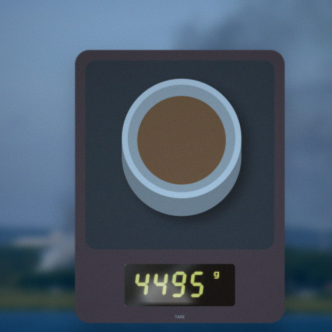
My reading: {"value": 4495, "unit": "g"}
